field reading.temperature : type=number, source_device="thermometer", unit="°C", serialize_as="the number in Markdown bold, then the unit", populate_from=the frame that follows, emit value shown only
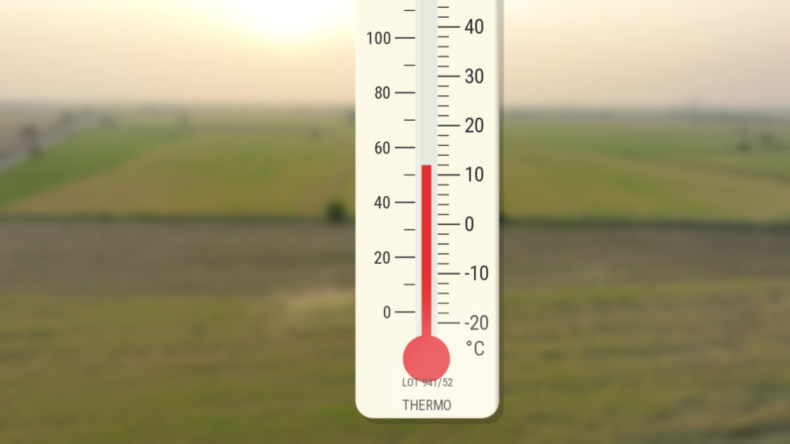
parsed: **12** °C
